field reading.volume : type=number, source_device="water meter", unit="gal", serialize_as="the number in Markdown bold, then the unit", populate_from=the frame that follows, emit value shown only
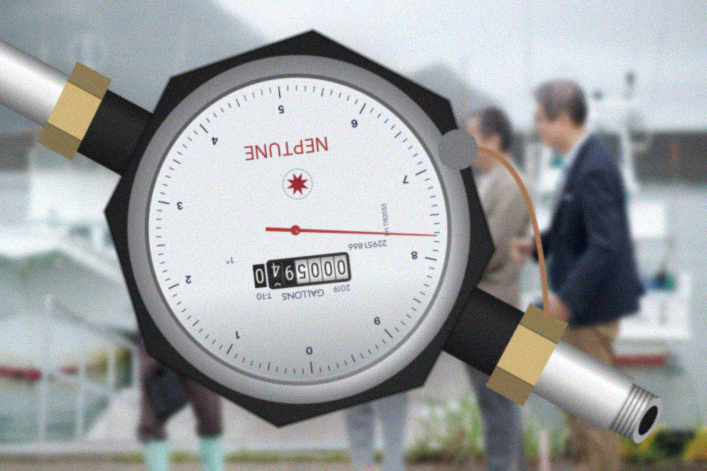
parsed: **5937.7** gal
